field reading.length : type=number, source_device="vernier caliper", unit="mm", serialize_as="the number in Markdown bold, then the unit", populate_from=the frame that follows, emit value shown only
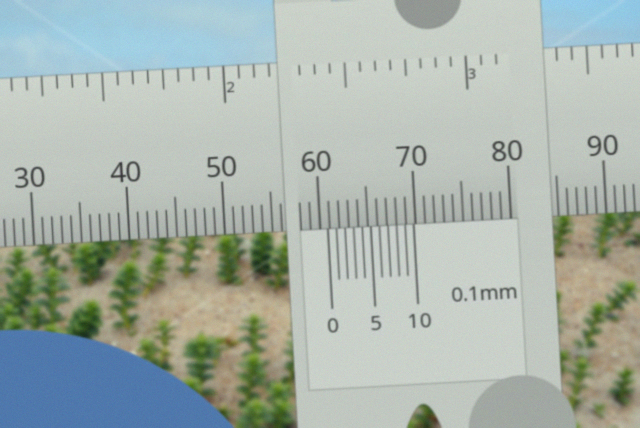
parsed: **60.8** mm
